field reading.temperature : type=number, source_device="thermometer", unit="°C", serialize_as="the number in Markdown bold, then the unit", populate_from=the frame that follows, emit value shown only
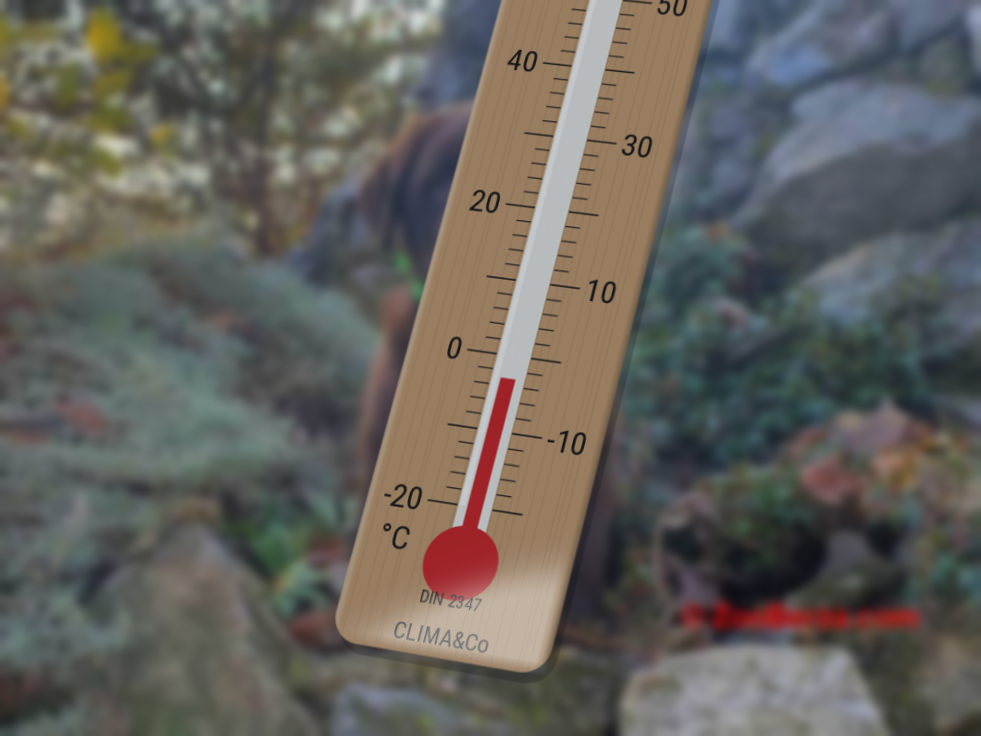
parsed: **-3** °C
